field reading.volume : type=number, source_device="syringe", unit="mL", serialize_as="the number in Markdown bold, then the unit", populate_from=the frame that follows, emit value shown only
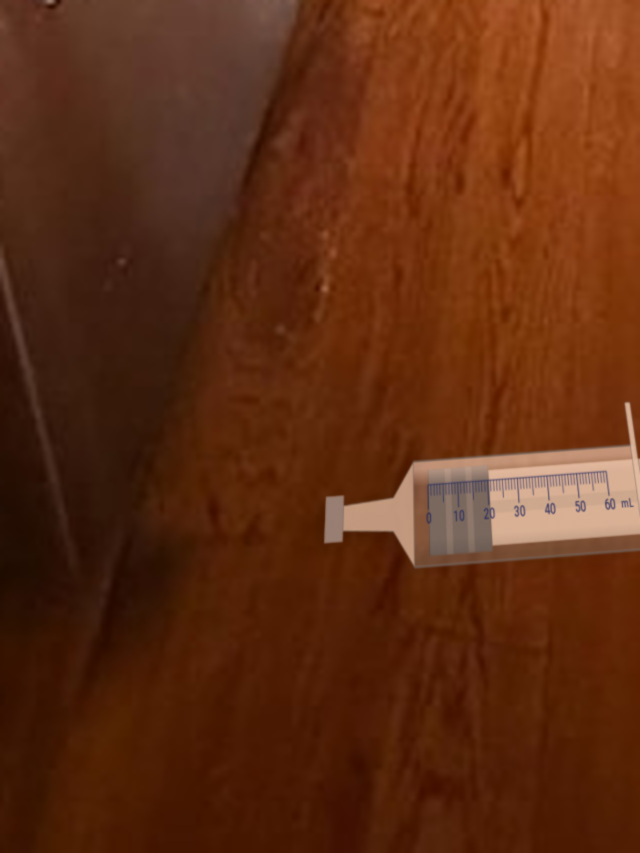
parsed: **0** mL
